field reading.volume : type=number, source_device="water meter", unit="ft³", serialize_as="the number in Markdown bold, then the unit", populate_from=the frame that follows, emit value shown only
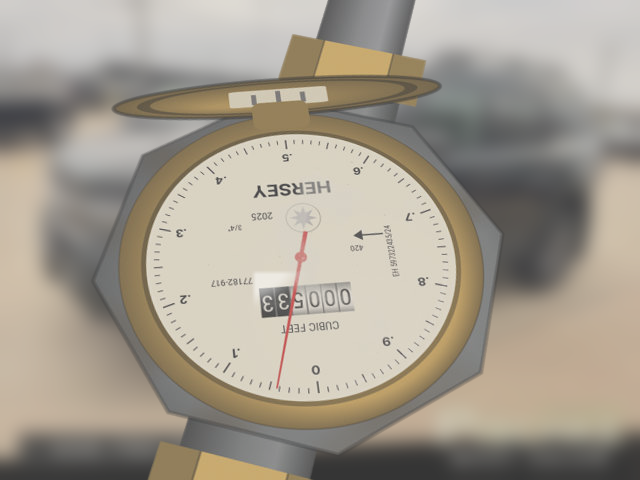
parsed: **533.04** ft³
